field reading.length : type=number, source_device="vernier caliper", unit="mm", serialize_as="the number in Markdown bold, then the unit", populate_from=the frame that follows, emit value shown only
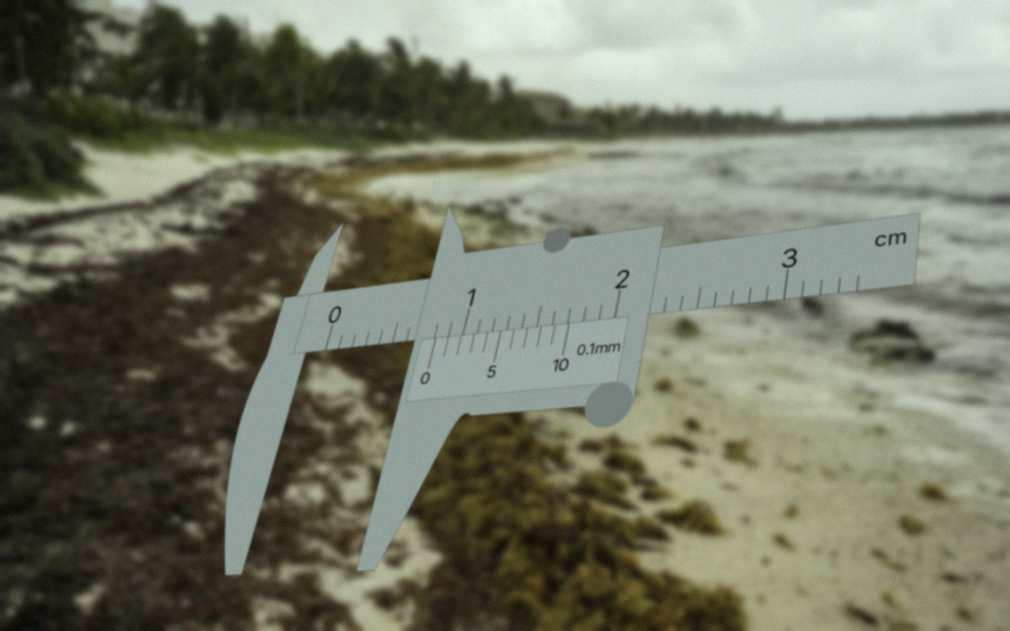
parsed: **8.1** mm
